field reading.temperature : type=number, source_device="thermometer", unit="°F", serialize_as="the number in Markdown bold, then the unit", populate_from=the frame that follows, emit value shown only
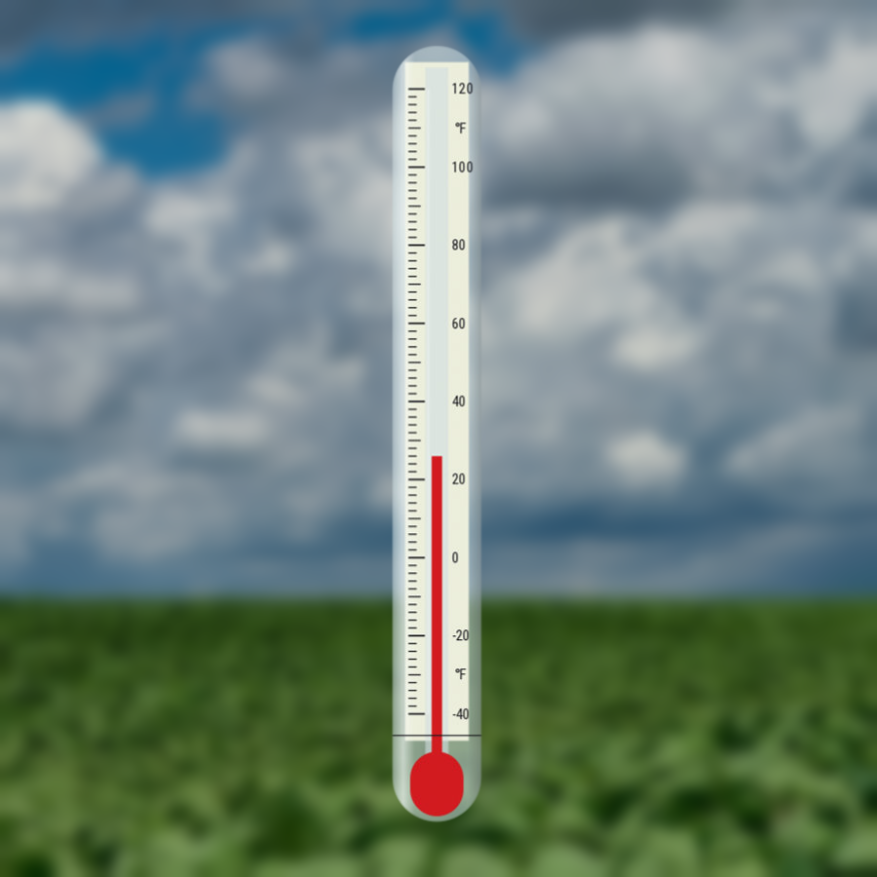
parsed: **26** °F
